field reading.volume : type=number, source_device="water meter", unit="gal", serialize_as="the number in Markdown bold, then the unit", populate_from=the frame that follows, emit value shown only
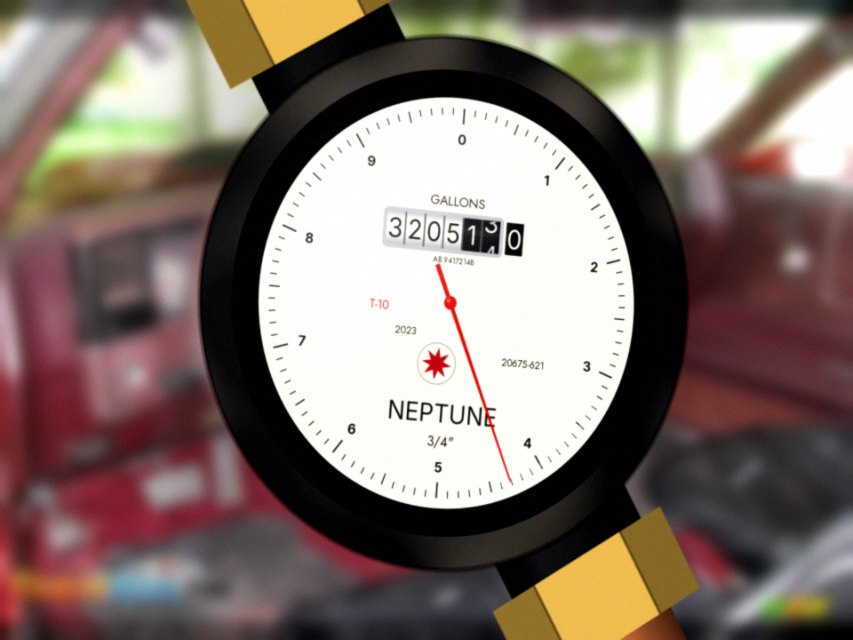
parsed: **3205134.3** gal
